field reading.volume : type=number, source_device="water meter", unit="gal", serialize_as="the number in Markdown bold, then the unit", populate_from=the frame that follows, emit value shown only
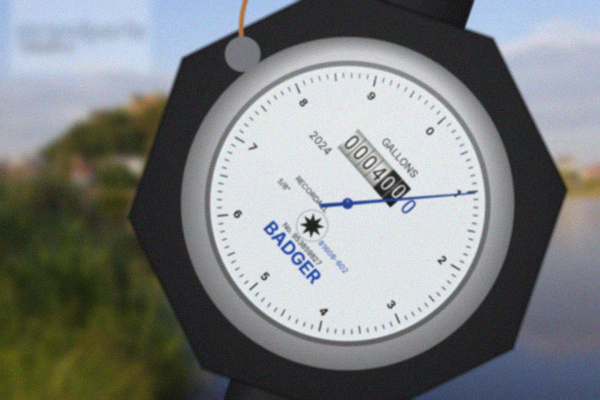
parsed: **4001.0** gal
